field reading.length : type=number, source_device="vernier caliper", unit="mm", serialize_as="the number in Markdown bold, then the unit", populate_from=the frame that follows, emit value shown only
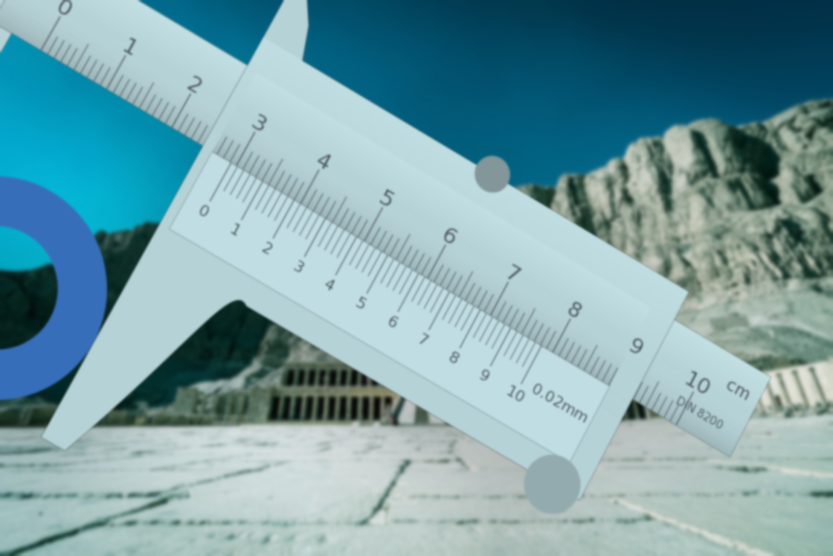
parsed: **29.2** mm
